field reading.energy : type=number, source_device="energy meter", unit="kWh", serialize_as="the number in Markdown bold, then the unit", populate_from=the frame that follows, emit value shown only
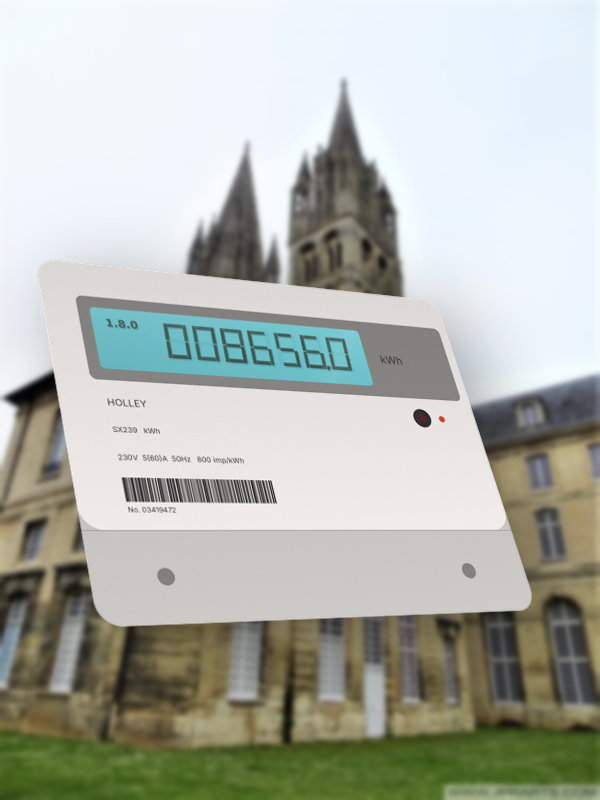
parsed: **8656.0** kWh
